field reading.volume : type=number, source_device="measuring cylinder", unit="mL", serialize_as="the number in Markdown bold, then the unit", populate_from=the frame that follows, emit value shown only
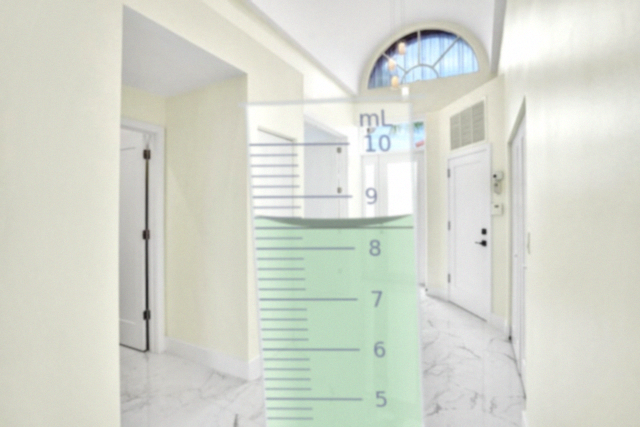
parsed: **8.4** mL
